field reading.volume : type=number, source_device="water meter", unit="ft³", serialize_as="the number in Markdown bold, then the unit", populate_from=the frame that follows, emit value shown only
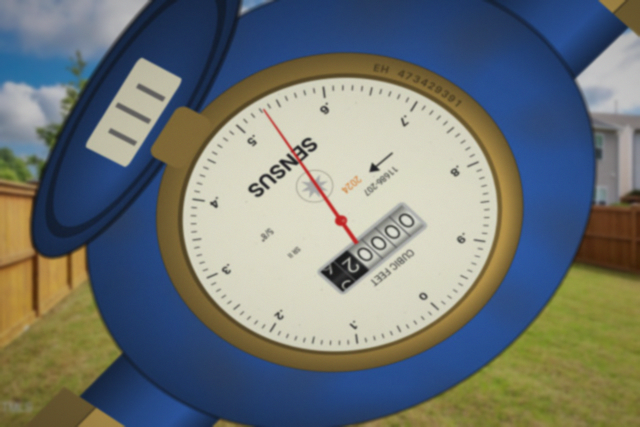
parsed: **25.53** ft³
